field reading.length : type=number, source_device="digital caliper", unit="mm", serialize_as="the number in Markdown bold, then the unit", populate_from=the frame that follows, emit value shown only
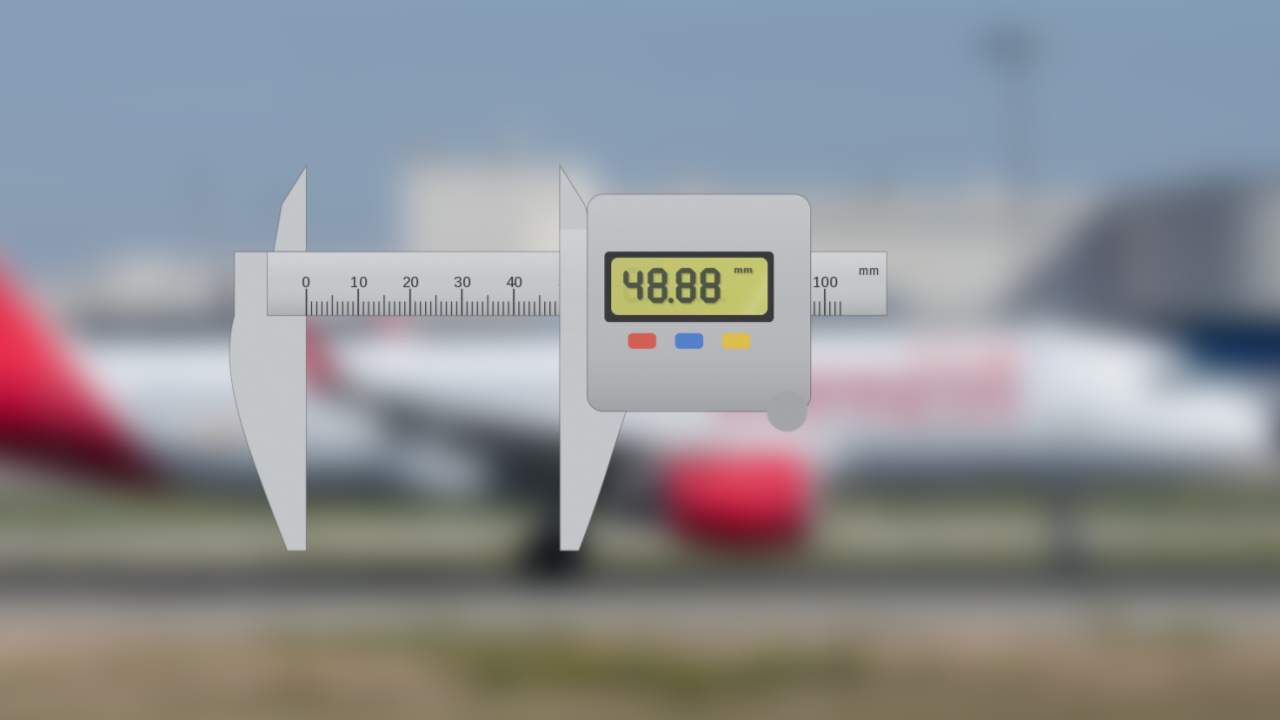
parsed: **48.88** mm
